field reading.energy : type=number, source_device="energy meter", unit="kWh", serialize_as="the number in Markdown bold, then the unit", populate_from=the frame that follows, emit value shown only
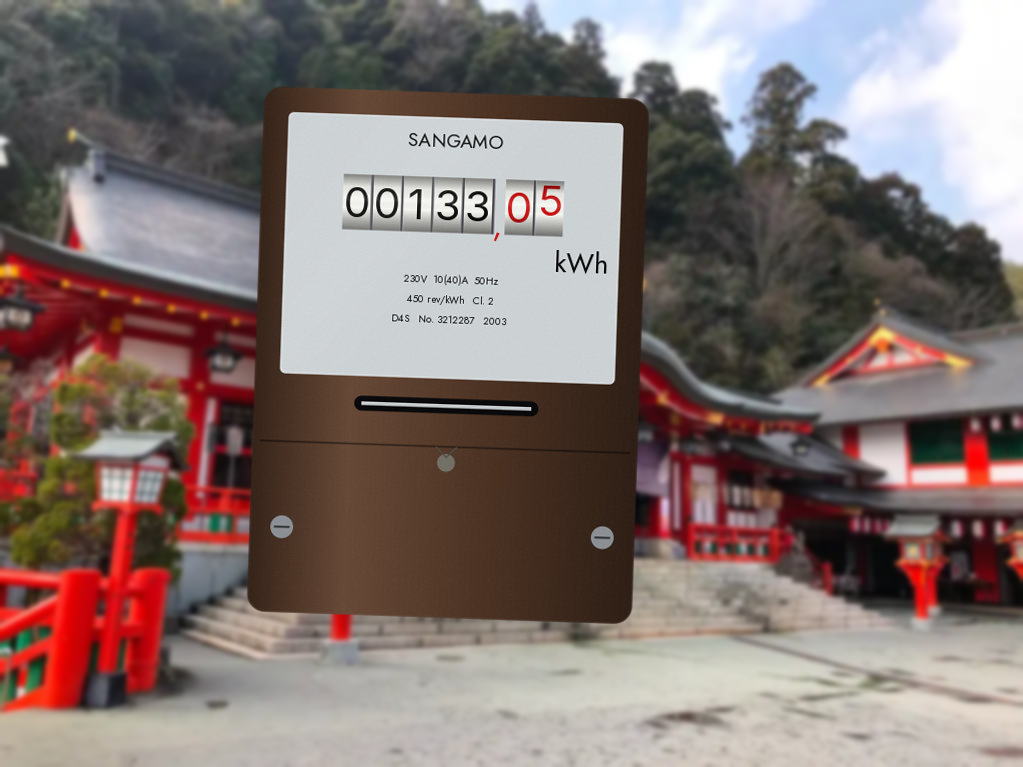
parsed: **133.05** kWh
